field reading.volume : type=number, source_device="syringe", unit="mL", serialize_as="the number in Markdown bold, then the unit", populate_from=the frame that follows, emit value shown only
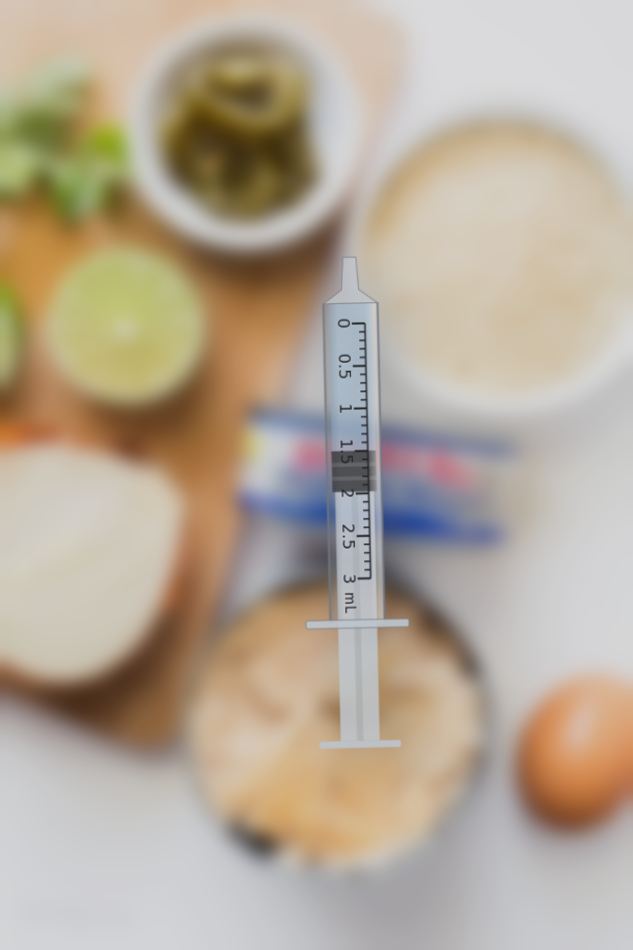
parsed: **1.5** mL
